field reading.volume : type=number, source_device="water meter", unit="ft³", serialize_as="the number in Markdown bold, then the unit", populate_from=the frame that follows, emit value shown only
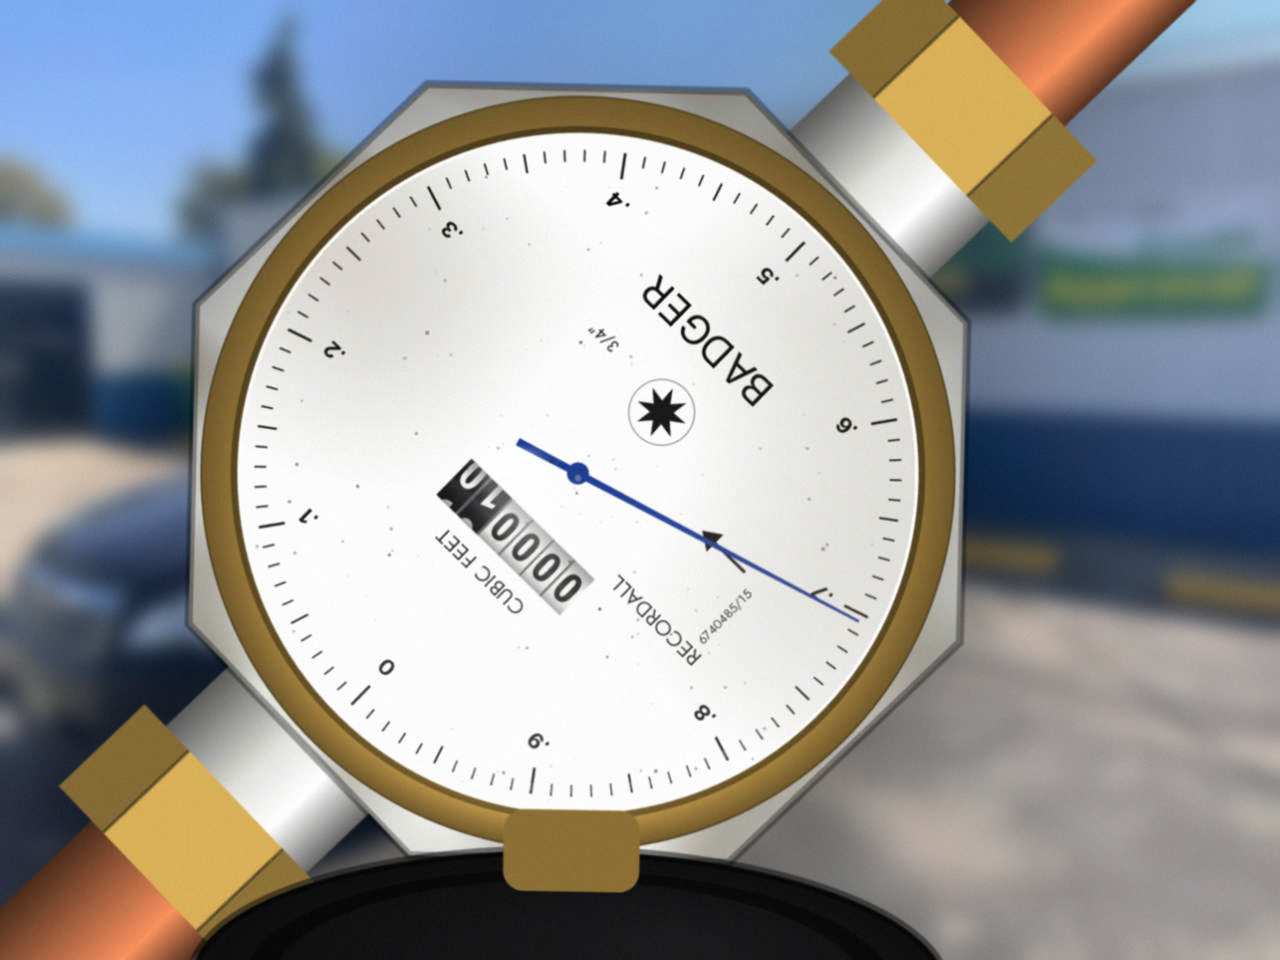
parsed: **9.70** ft³
